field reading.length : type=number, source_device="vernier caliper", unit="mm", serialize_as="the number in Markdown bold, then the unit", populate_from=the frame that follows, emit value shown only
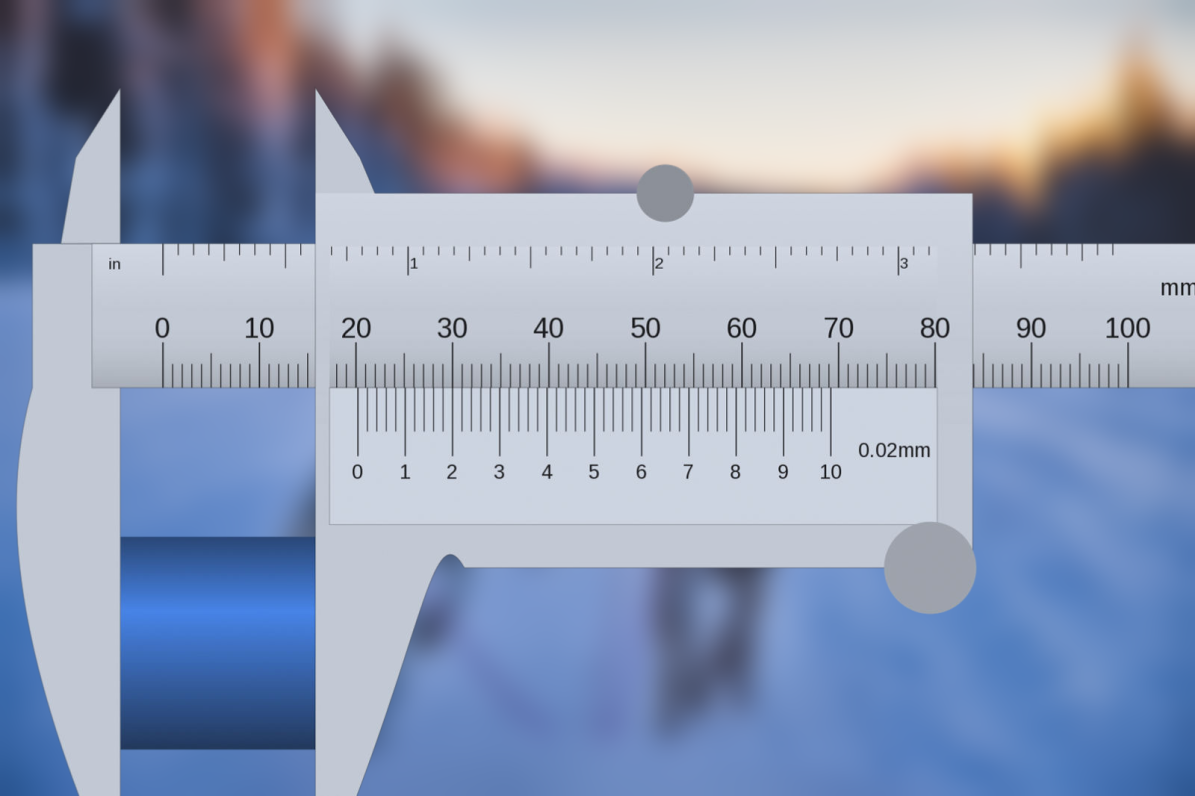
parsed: **20.2** mm
